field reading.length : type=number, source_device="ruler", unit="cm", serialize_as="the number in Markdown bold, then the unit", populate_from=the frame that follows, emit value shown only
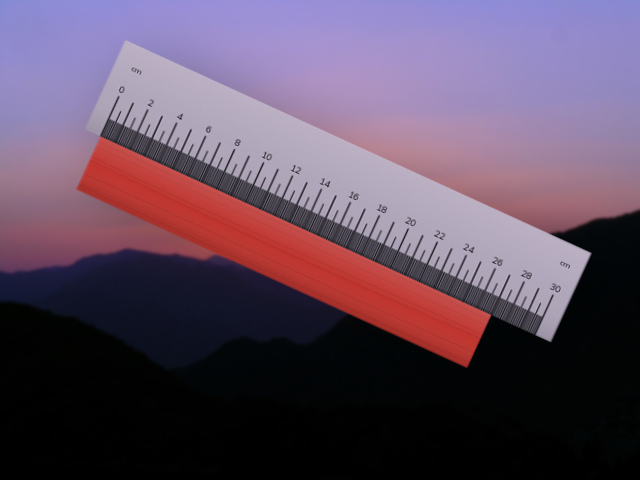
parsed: **27** cm
